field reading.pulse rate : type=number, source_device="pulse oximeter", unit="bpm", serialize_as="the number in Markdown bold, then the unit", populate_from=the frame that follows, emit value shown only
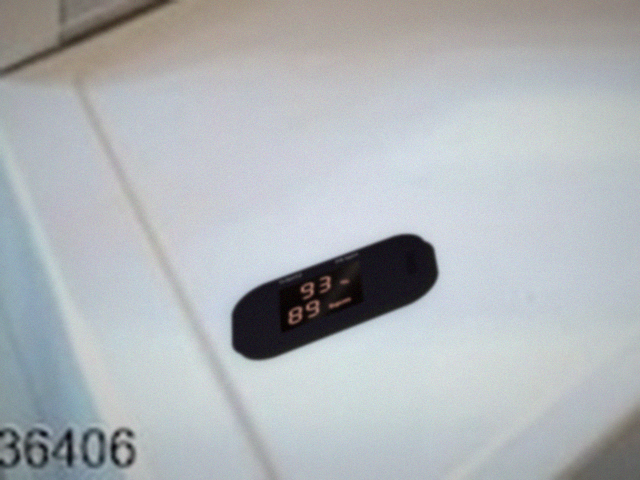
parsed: **89** bpm
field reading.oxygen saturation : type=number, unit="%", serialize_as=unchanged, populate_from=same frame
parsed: **93** %
